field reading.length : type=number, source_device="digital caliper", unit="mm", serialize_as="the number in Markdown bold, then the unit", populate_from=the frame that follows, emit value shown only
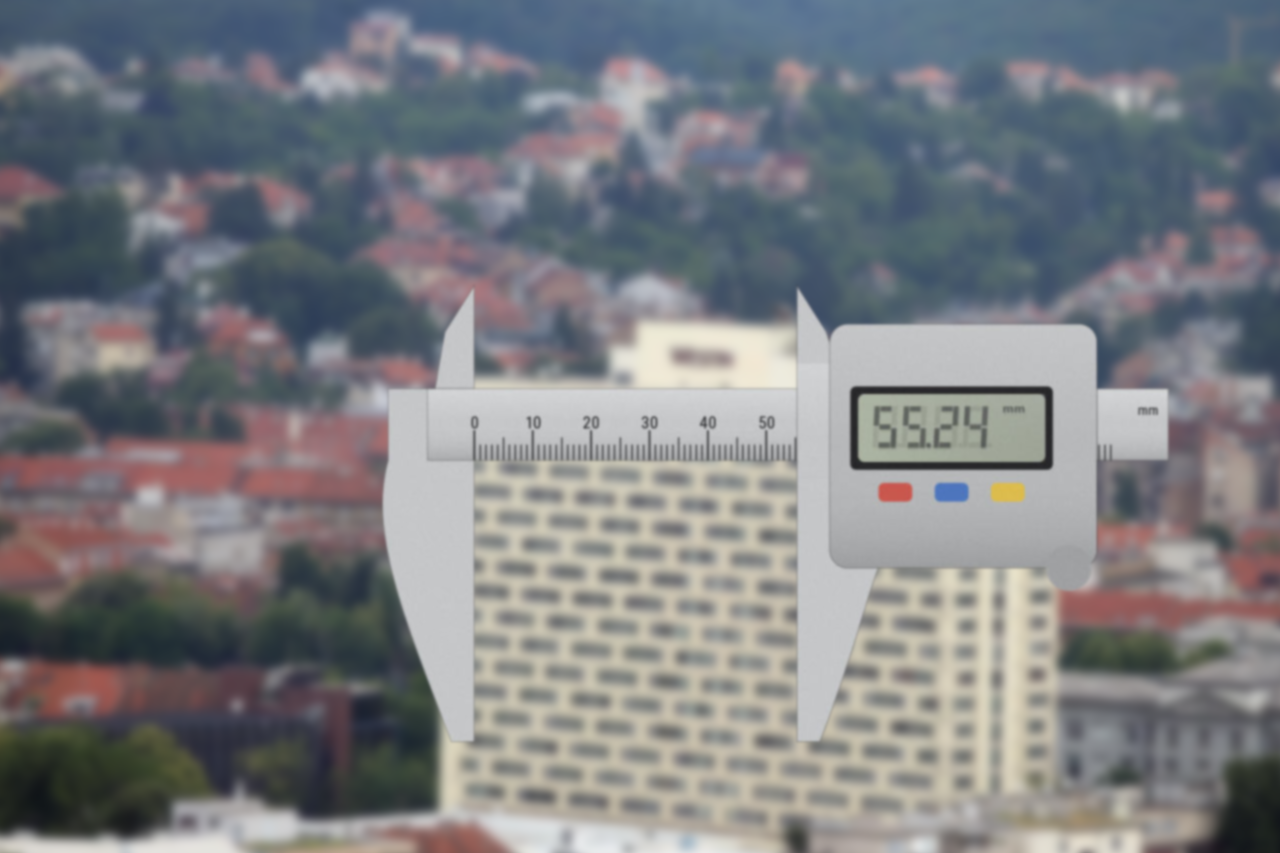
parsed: **55.24** mm
